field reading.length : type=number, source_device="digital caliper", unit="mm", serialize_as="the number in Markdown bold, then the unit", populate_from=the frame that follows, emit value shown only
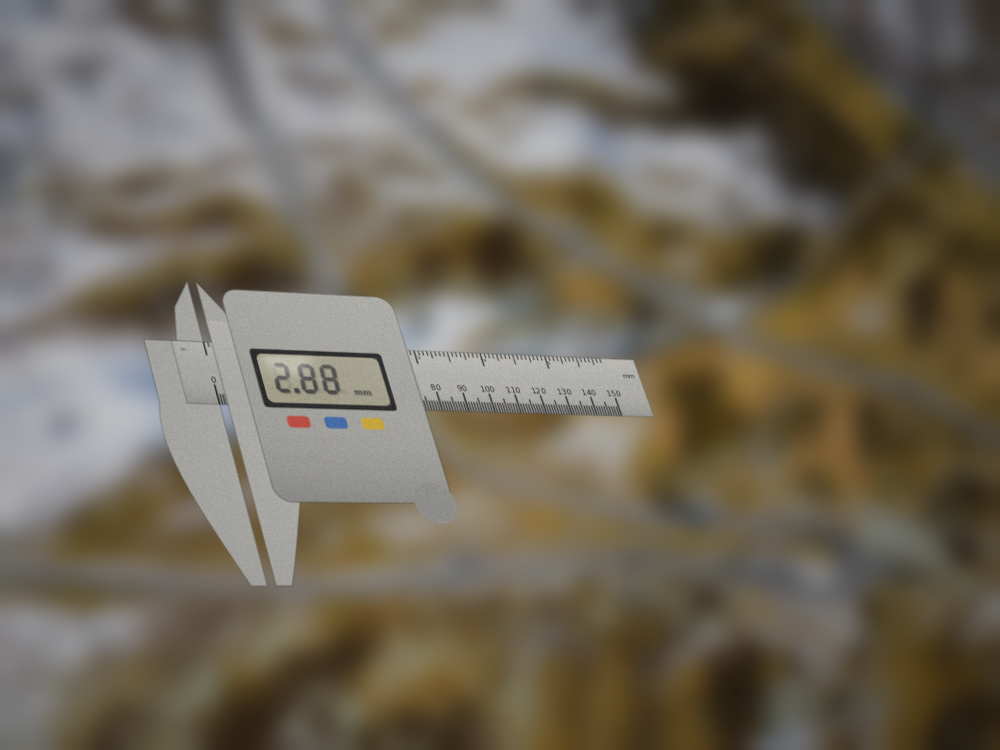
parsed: **2.88** mm
